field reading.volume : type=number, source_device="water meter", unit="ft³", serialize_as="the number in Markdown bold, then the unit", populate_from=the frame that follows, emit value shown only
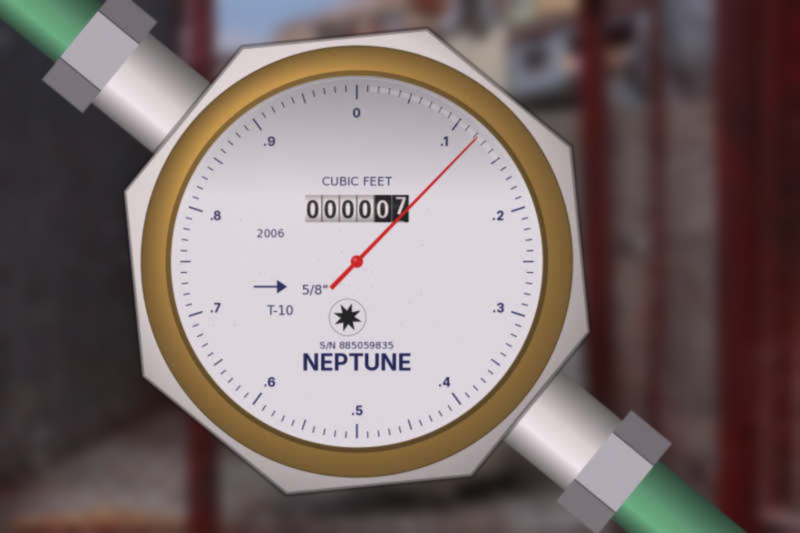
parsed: **7.12** ft³
